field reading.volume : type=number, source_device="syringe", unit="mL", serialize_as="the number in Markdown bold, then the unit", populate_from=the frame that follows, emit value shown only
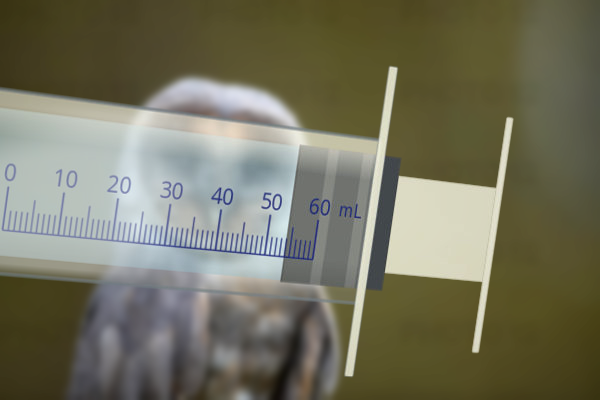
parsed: **54** mL
